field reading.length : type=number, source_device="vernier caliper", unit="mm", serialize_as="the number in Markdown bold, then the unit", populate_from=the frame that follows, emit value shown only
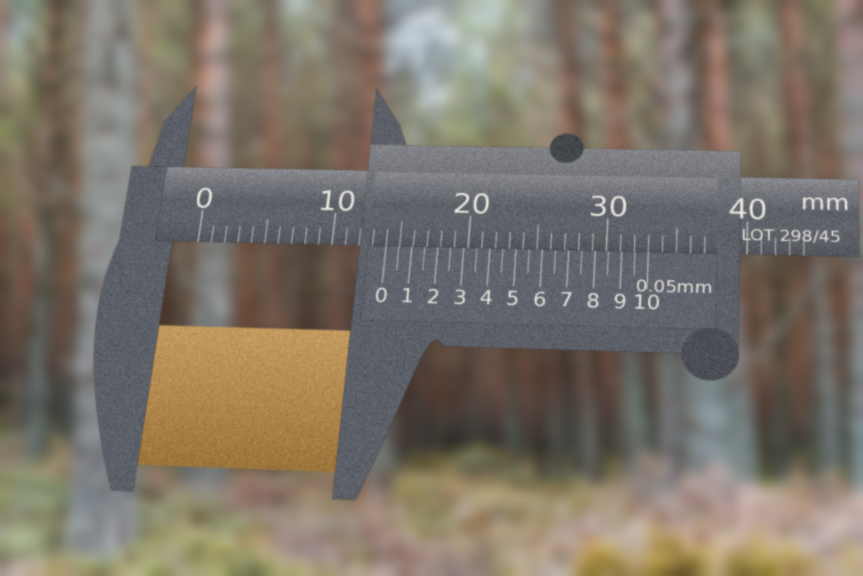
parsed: **14.0** mm
